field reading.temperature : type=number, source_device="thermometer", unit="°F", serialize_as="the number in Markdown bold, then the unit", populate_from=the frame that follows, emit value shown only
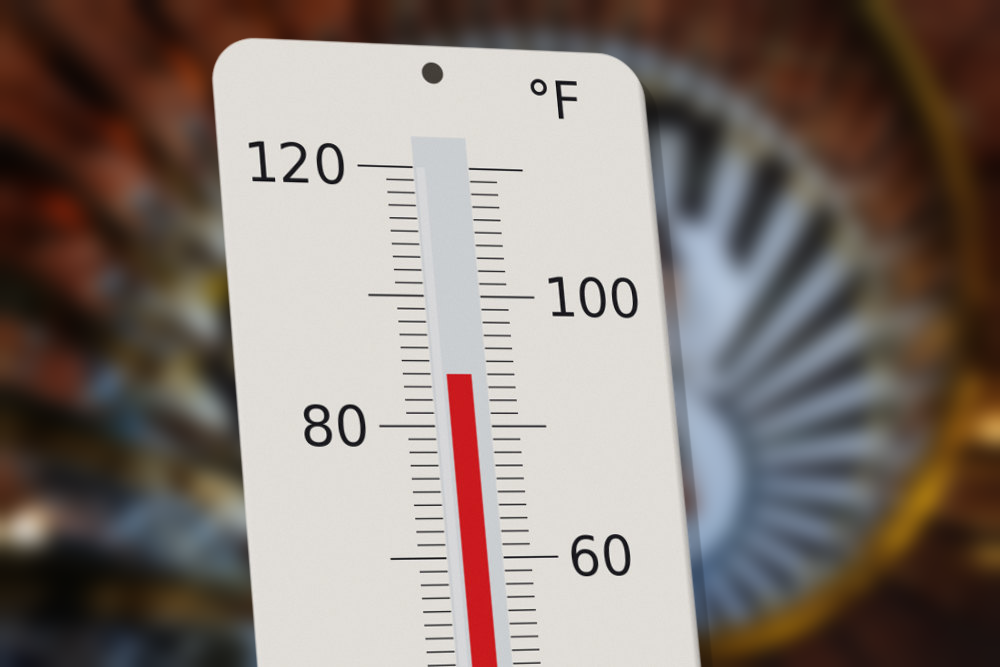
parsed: **88** °F
